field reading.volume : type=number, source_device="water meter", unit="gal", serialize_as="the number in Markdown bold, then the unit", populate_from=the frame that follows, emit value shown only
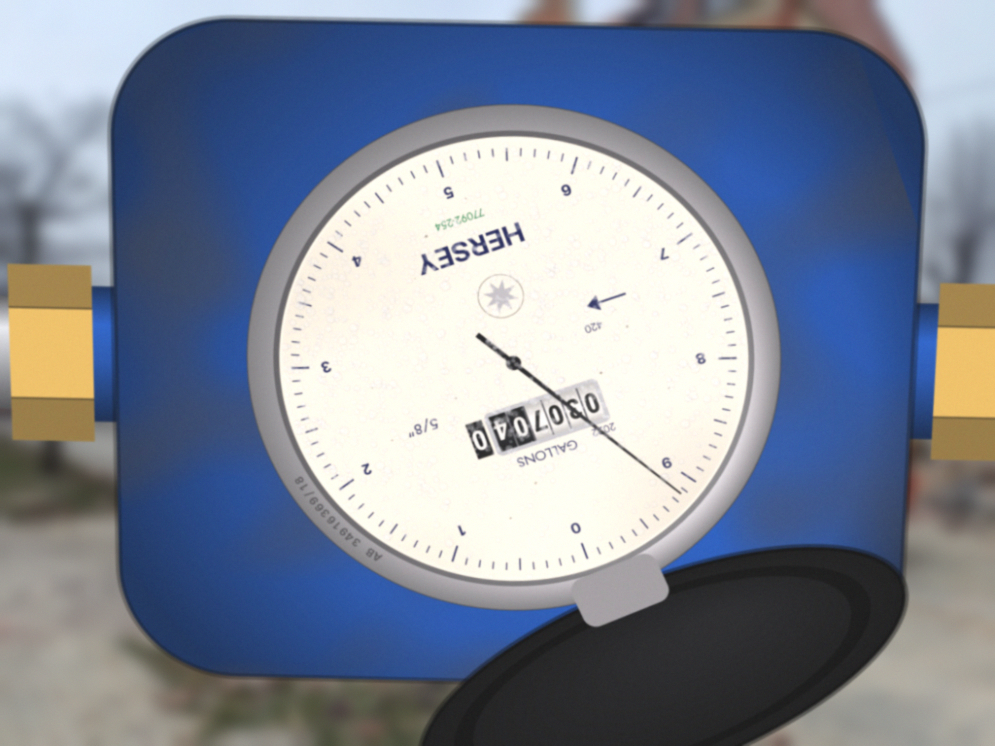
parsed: **307039.1** gal
